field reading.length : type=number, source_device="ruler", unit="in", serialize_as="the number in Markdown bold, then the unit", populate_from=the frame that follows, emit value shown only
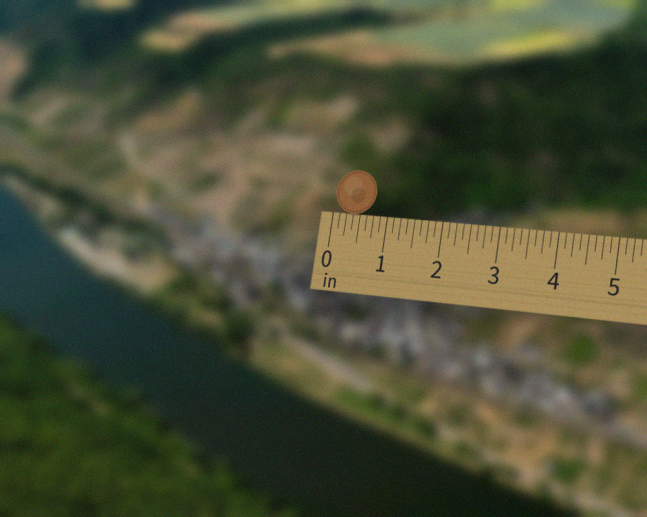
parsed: **0.75** in
